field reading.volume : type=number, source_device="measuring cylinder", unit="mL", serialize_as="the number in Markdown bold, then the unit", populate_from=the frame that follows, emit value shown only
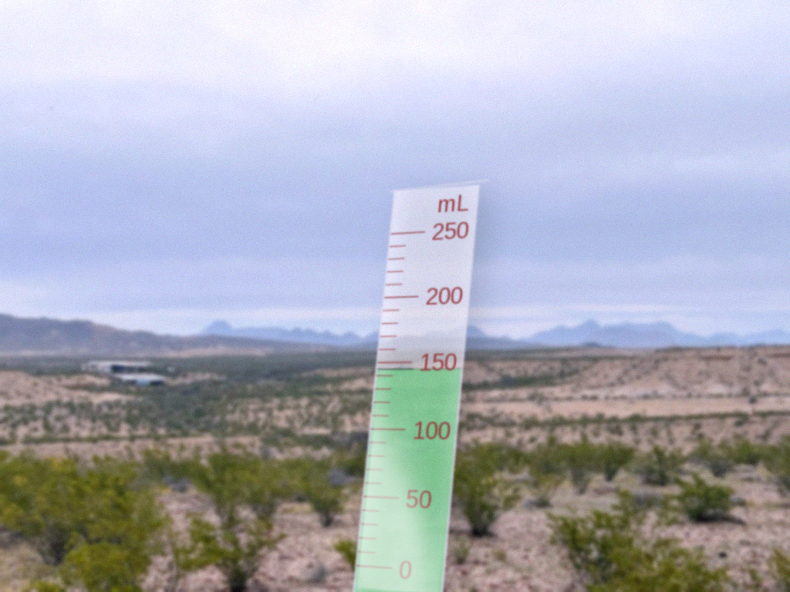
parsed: **145** mL
